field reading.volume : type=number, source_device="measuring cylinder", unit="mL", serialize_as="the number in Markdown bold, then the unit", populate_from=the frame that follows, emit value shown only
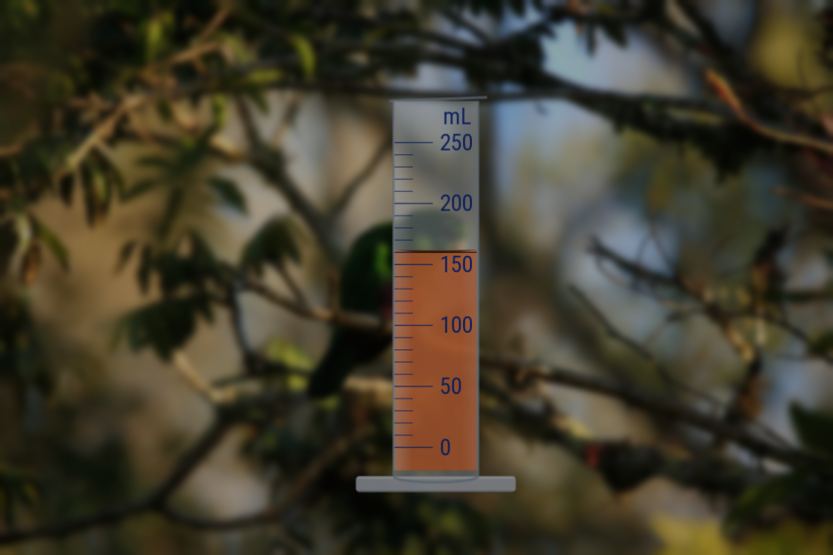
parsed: **160** mL
